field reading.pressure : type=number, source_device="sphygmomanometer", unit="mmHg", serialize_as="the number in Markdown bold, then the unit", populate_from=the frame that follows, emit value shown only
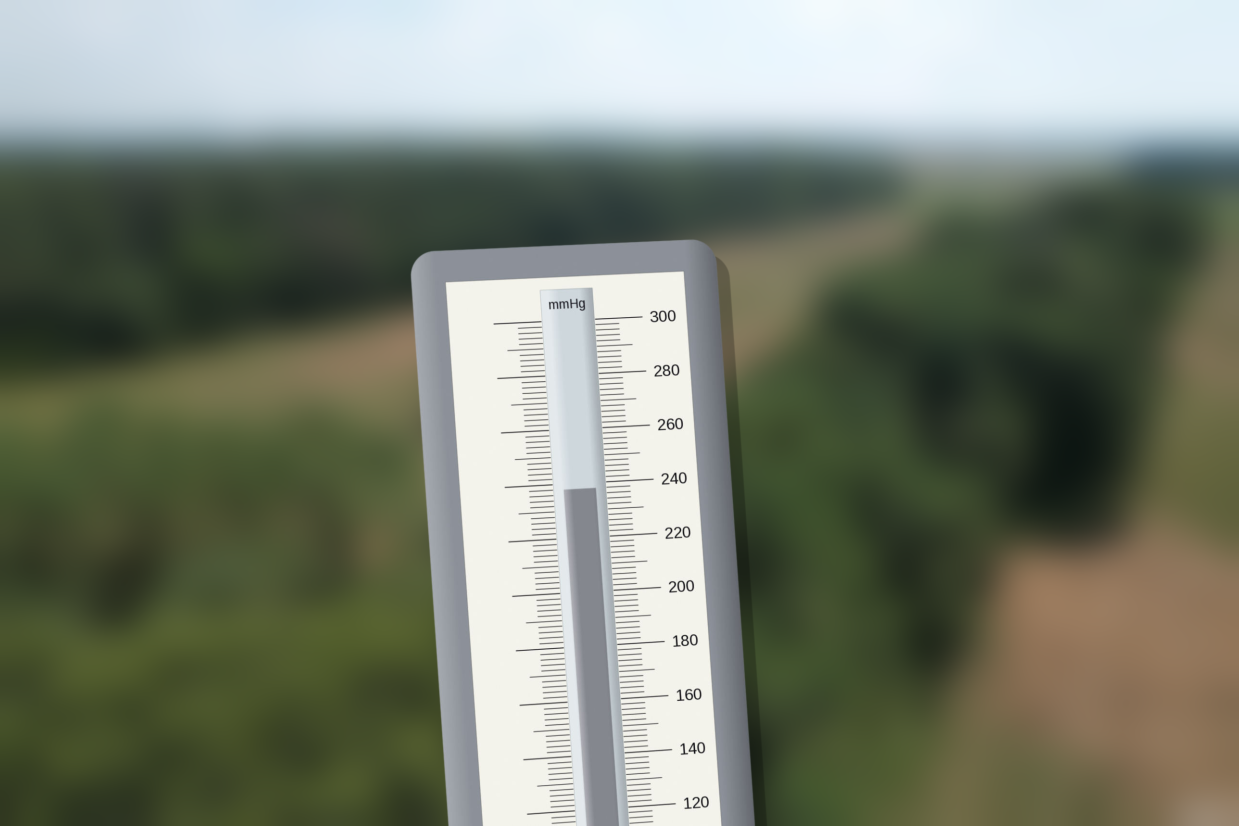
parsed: **238** mmHg
